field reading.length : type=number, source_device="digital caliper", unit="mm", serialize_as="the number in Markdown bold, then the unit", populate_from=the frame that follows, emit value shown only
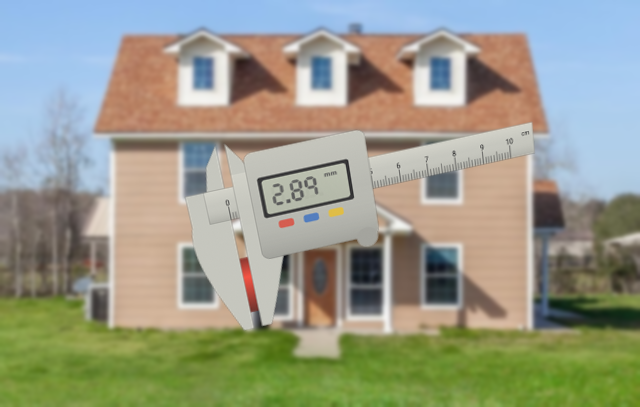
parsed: **2.89** mm
